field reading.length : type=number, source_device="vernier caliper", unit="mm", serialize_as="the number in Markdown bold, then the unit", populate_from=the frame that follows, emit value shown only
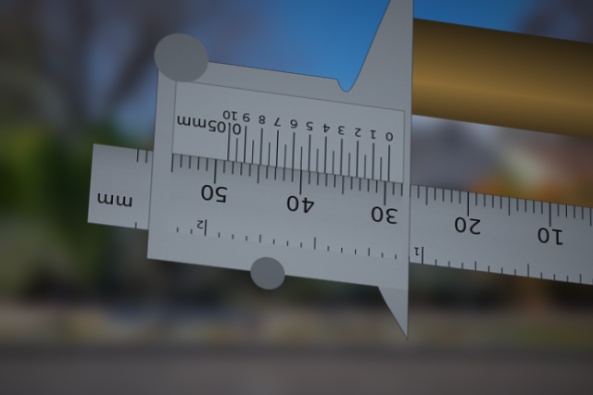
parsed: **29.6** mm
